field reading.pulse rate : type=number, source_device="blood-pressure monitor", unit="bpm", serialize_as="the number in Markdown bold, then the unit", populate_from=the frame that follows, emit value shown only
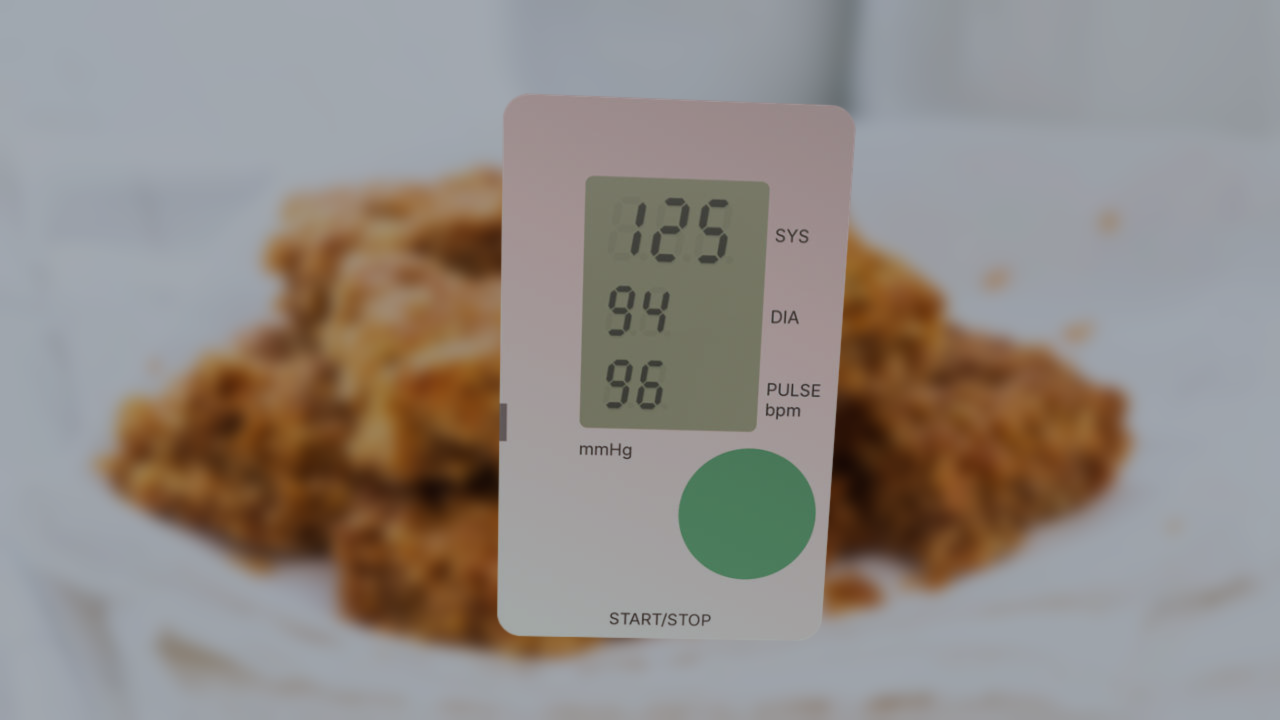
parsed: **96** bpm
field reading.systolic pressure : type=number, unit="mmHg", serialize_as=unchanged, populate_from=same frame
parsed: **125** mmHg
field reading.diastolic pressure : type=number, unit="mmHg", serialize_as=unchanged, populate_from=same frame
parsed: **94** mmHg
